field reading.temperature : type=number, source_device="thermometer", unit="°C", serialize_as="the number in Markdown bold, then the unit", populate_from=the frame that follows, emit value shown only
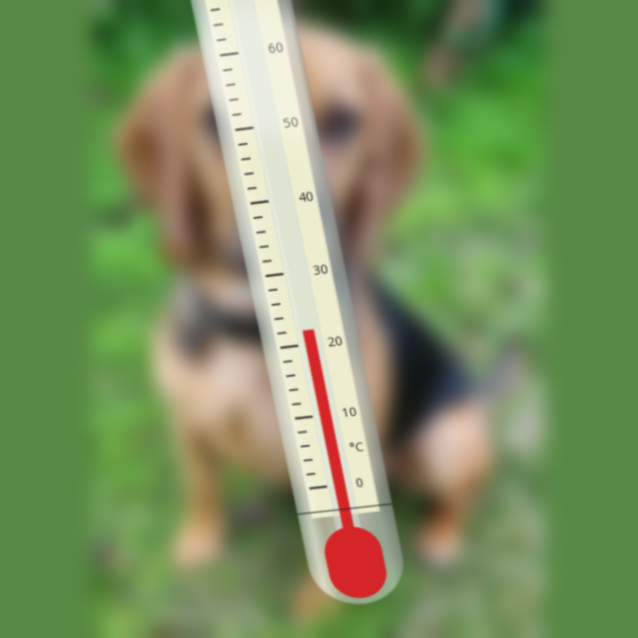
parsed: **22** °C
